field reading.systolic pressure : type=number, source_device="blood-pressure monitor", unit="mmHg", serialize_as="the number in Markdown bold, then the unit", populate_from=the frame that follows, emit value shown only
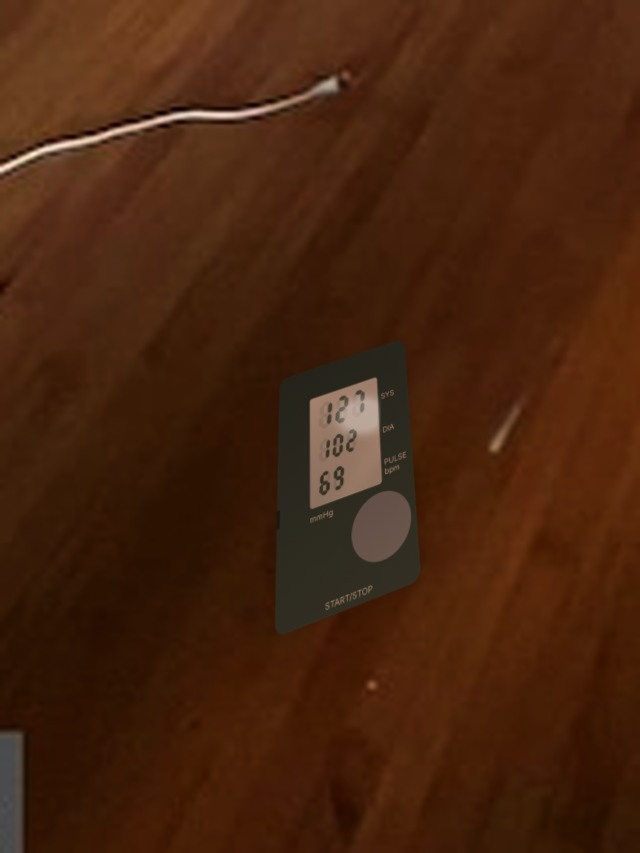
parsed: **127** mmHg
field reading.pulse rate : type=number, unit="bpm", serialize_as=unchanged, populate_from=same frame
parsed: **69** bpm
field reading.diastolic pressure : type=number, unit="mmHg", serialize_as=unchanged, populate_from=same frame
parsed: **102** mmHg
